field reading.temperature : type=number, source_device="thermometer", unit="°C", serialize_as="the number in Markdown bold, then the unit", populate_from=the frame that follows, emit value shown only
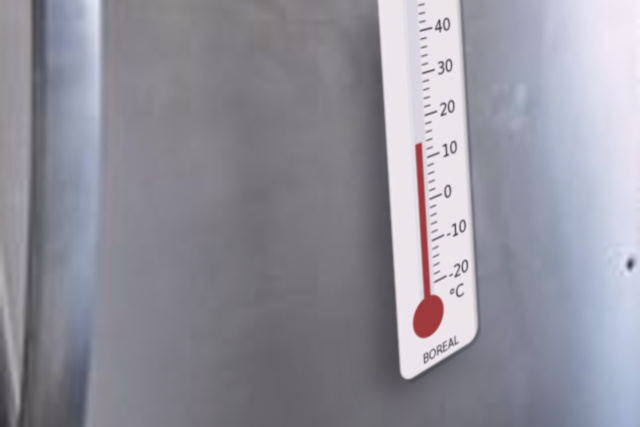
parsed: **14** °C
